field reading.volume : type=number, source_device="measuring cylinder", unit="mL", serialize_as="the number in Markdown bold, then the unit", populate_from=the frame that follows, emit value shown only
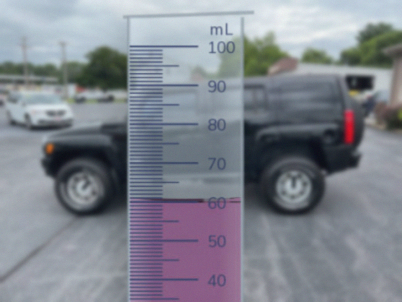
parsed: **60** mL
